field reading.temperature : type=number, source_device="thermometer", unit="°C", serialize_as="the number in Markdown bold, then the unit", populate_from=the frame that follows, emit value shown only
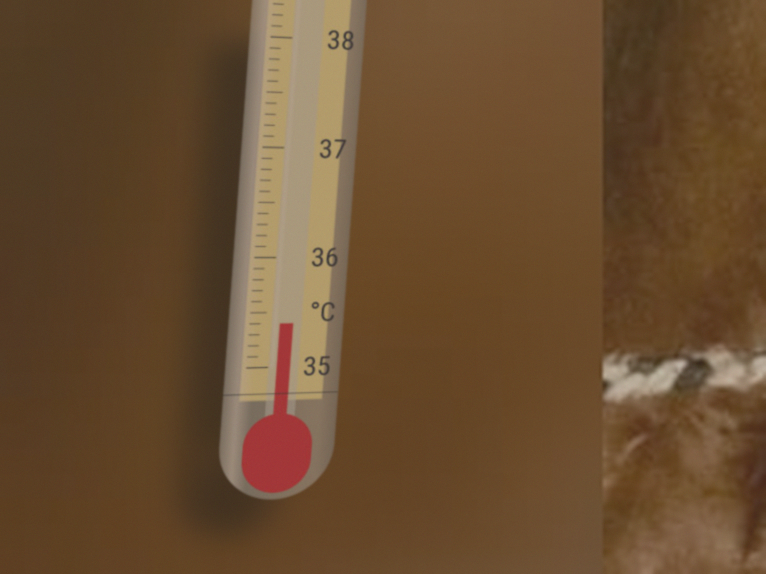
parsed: **35.4** °C
